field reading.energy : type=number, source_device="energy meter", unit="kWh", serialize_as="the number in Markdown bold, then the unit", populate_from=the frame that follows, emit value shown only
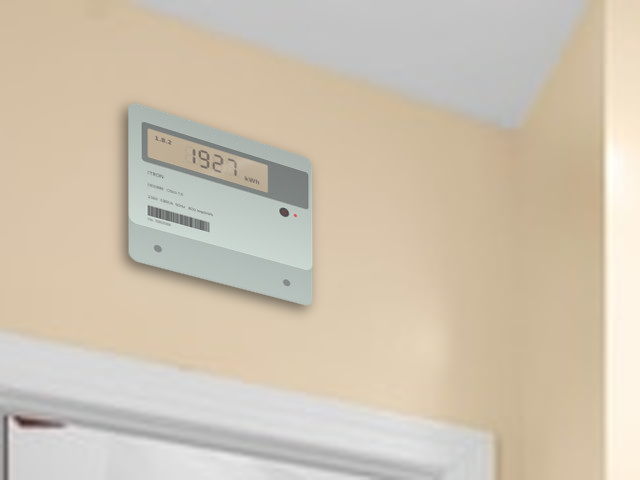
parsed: **1927** kWh
